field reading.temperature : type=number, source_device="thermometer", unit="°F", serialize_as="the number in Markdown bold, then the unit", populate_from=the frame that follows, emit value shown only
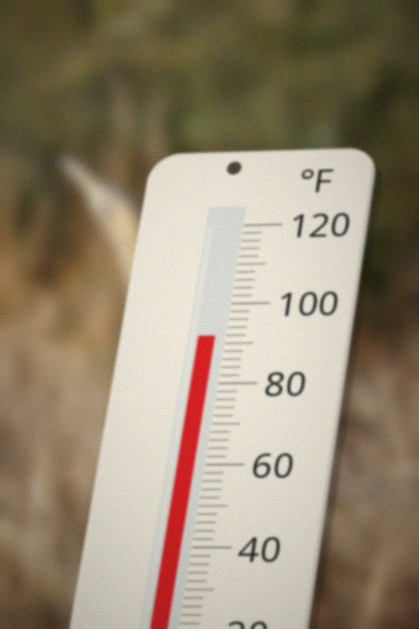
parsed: **92** °F
